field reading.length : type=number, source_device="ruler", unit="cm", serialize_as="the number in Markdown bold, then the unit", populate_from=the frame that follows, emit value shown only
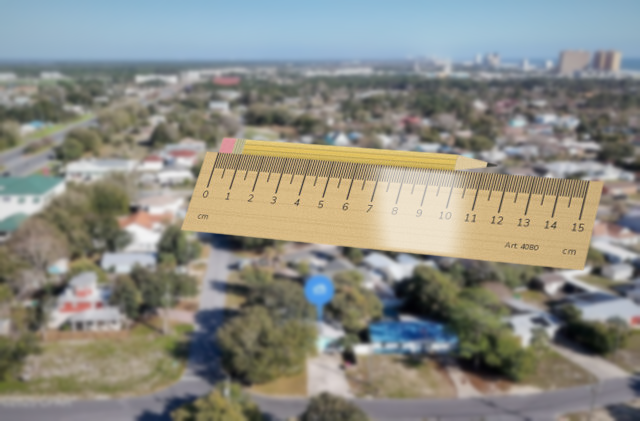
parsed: **11.5** cm
